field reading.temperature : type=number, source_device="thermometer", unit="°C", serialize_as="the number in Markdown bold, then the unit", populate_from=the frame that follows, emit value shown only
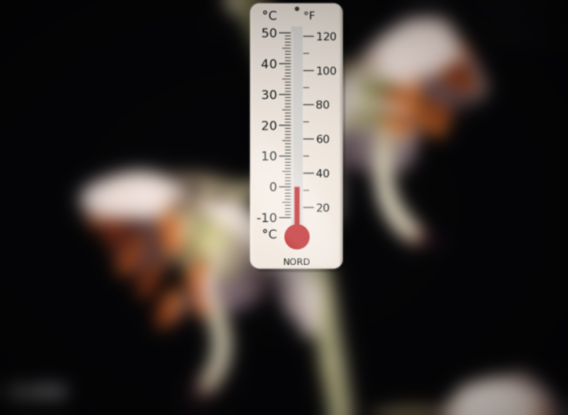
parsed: **0** °C
